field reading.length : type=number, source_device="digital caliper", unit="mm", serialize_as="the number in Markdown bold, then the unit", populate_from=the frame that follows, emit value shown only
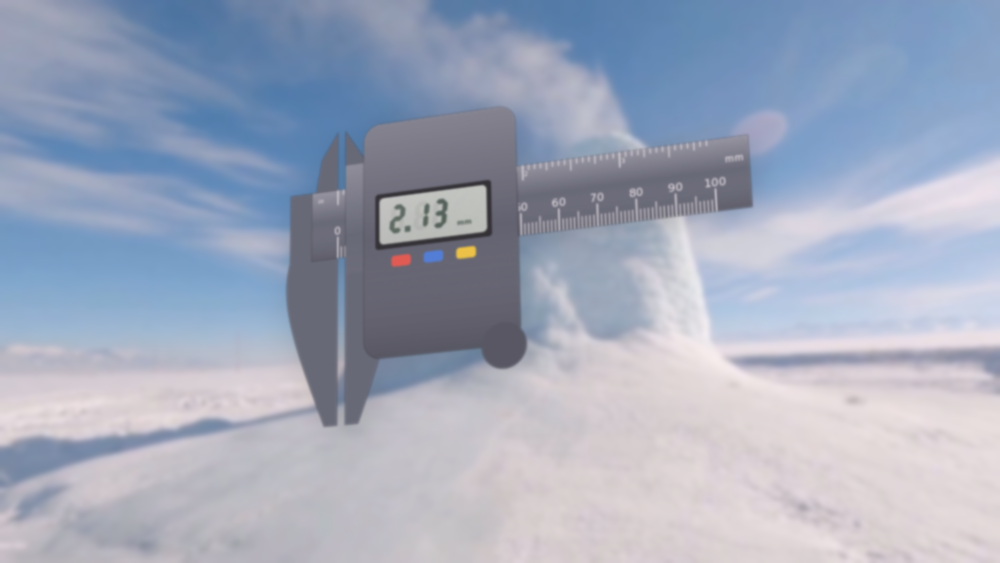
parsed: **2.13** mm
